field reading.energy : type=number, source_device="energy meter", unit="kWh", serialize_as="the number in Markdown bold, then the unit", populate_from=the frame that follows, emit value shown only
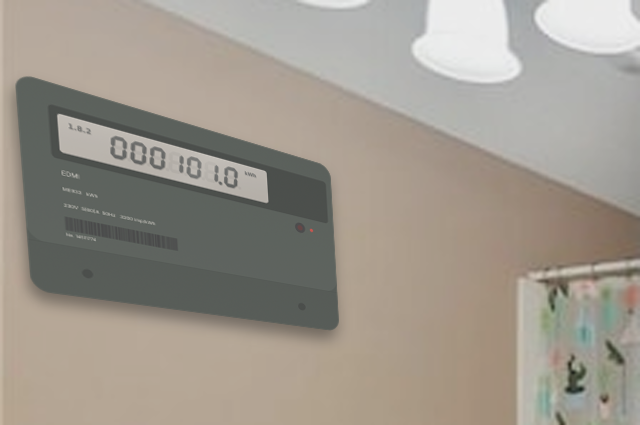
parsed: **101.0** kWh
